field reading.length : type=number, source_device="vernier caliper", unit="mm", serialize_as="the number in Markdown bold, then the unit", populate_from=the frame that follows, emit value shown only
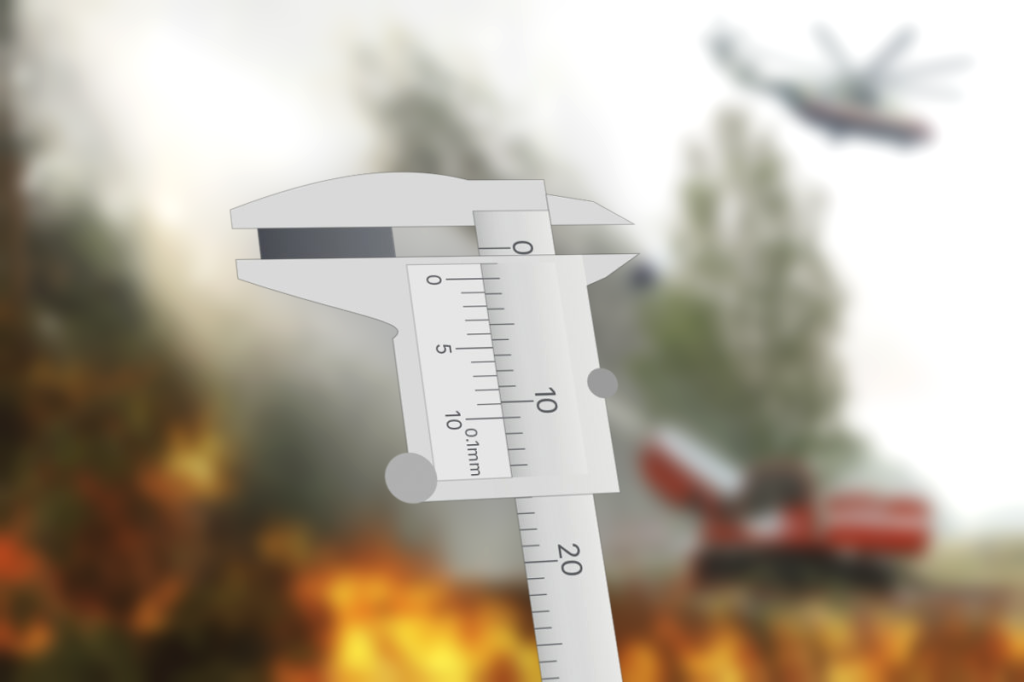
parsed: **2.0** mm
